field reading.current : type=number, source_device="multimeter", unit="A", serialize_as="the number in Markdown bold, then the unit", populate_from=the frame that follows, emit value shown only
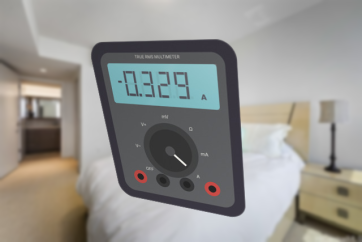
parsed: **-0.329** A
